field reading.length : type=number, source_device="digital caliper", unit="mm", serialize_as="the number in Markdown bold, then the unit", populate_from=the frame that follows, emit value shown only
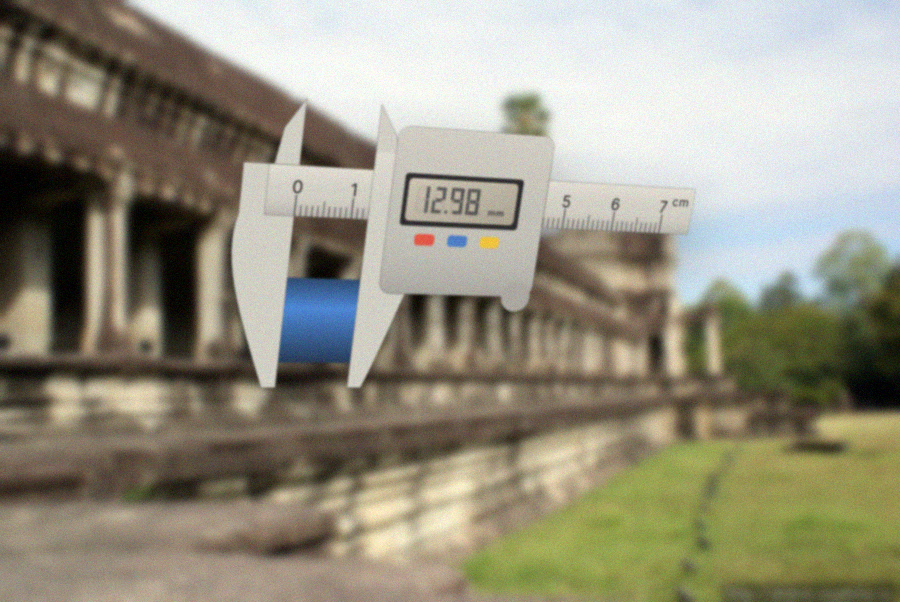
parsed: **12.98** mm
